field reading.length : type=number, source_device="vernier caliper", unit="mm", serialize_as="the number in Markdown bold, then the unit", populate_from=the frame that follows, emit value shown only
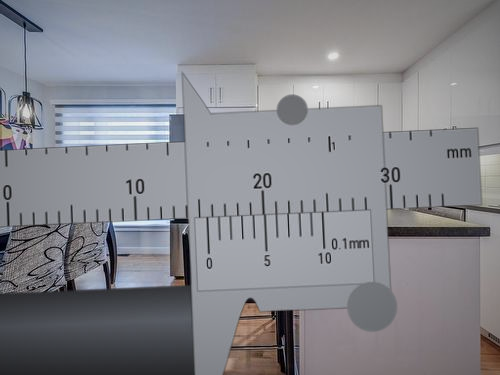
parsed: **15.6** mm
